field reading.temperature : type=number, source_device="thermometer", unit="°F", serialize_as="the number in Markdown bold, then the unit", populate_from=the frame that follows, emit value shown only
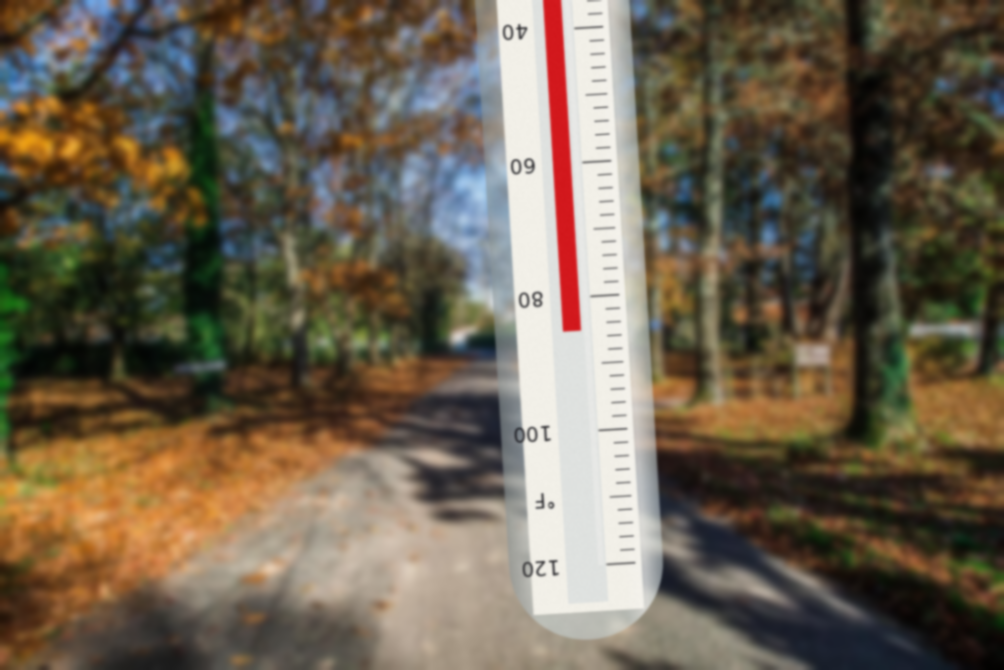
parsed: **85** °F
